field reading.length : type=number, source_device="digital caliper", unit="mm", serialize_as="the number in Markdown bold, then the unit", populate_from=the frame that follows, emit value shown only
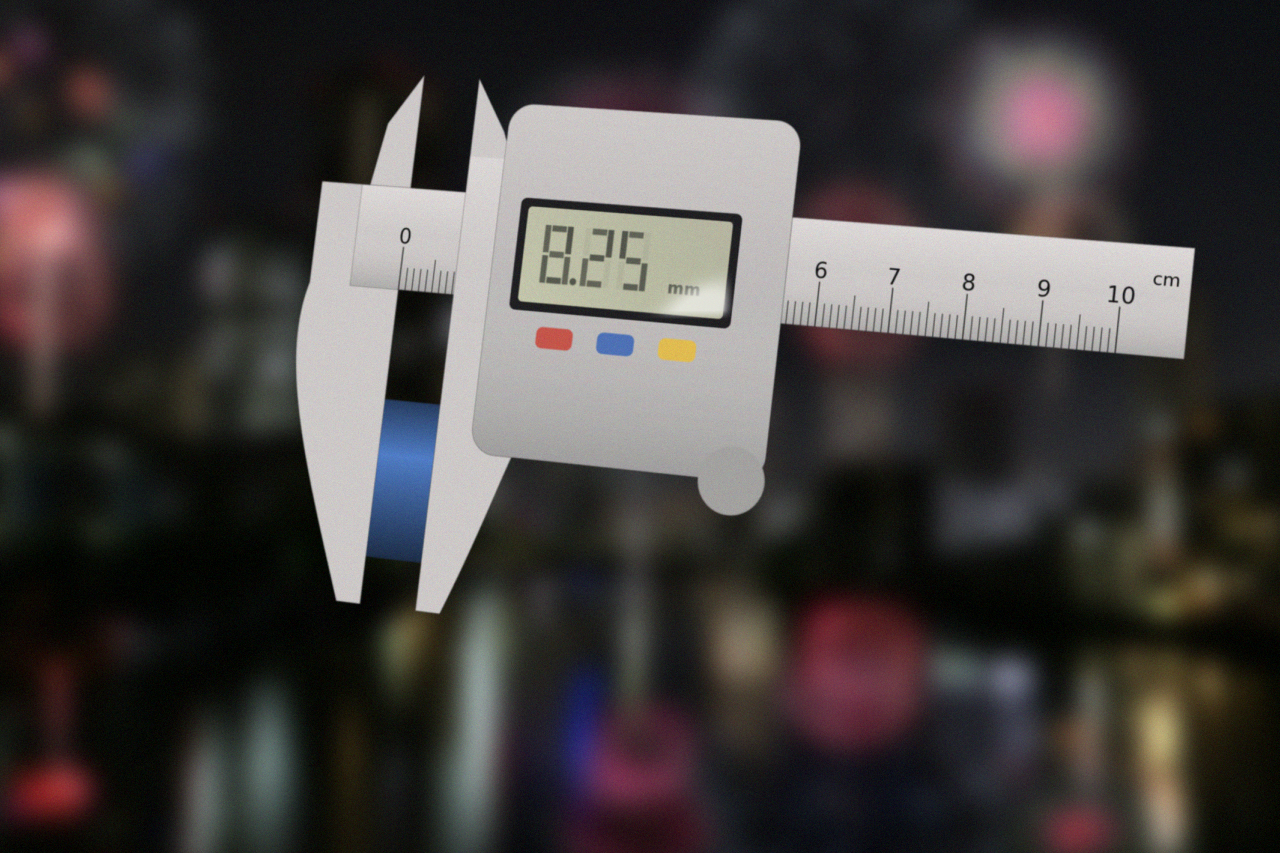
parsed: **8.25** mm
